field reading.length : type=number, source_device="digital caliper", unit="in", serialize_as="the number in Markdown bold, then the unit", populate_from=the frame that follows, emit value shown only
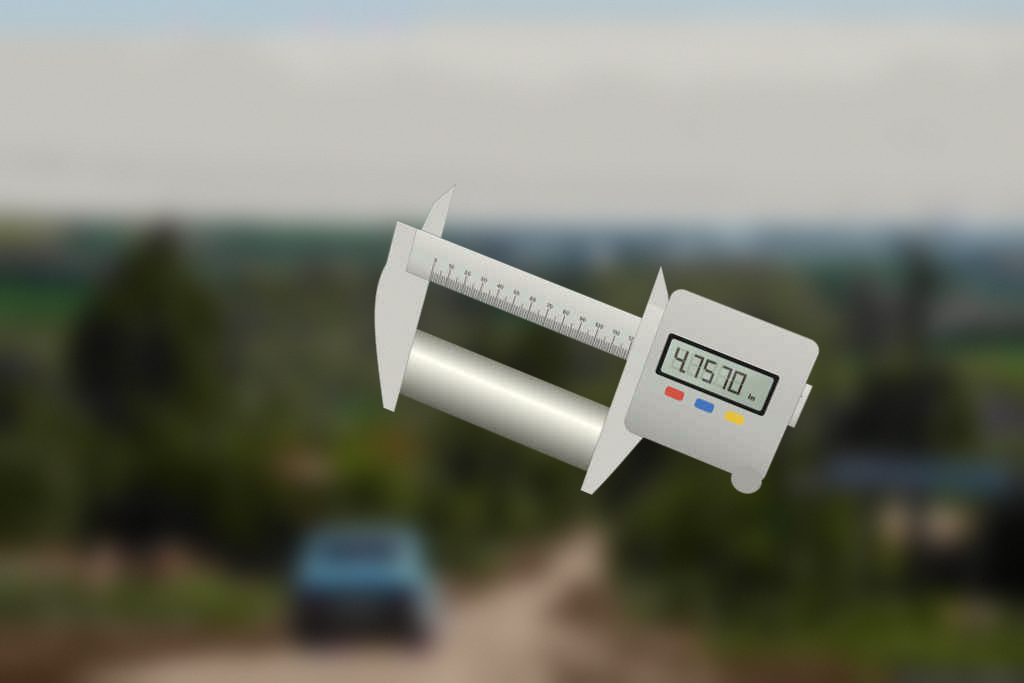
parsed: **4.7570** in
